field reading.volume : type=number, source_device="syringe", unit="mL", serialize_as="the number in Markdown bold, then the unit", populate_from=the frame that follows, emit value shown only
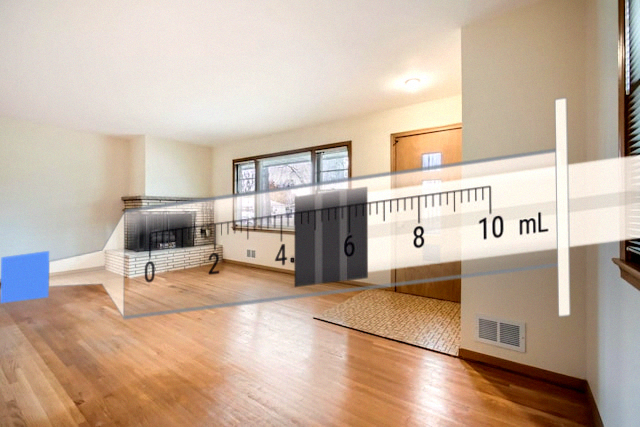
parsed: **4.4** mL
